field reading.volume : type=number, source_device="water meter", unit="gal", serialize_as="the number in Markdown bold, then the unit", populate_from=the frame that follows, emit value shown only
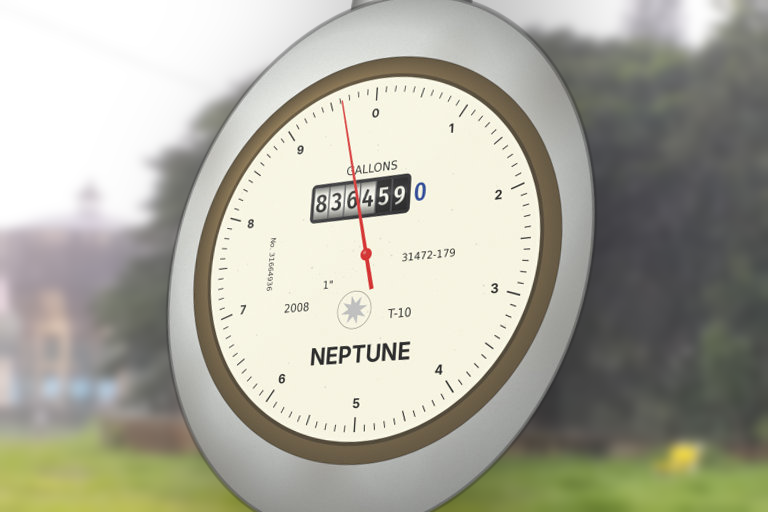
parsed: **8364589.6** gal
